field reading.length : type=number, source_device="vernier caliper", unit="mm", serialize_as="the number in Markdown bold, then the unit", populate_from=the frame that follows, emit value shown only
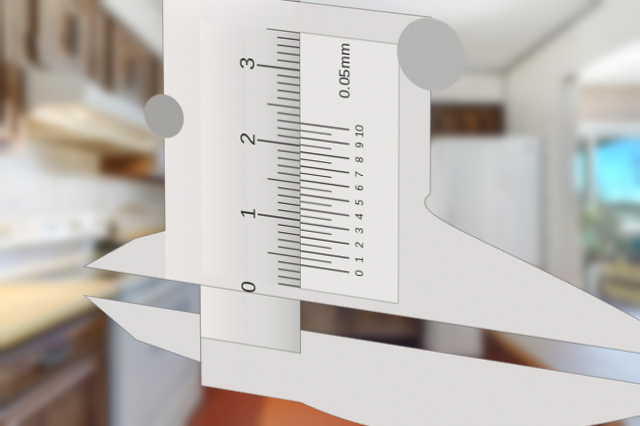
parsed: **4.0** mm
